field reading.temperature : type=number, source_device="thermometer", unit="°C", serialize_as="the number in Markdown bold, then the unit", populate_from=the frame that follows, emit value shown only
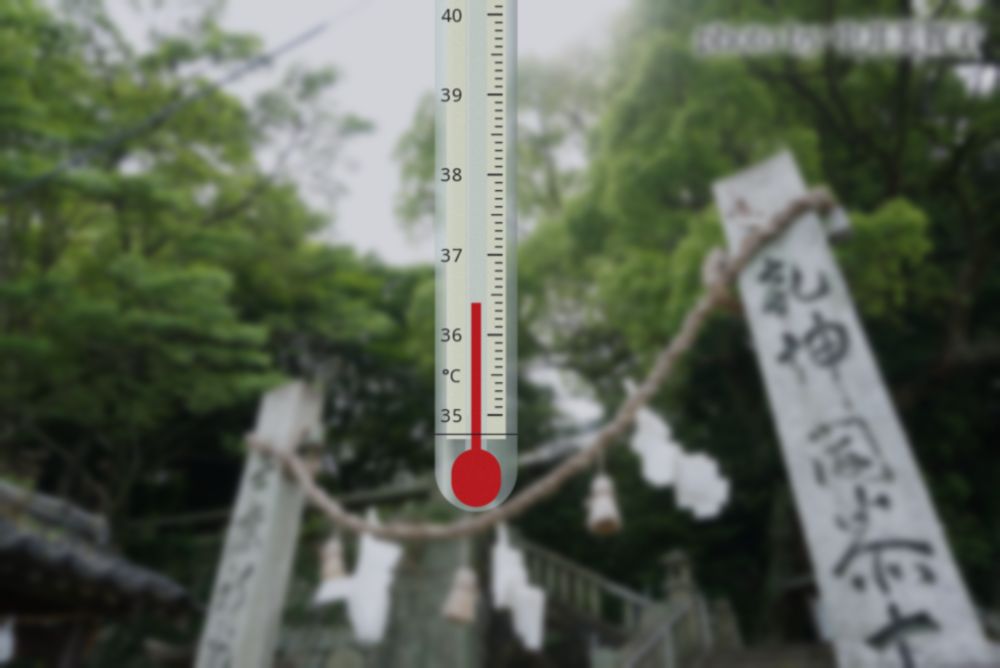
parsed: **36.4** °C
